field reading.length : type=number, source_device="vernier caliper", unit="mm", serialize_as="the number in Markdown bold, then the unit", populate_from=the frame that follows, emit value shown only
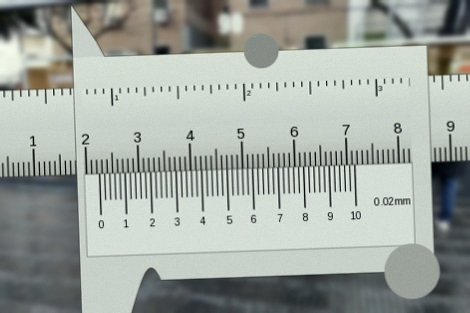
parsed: **22.5** mm
